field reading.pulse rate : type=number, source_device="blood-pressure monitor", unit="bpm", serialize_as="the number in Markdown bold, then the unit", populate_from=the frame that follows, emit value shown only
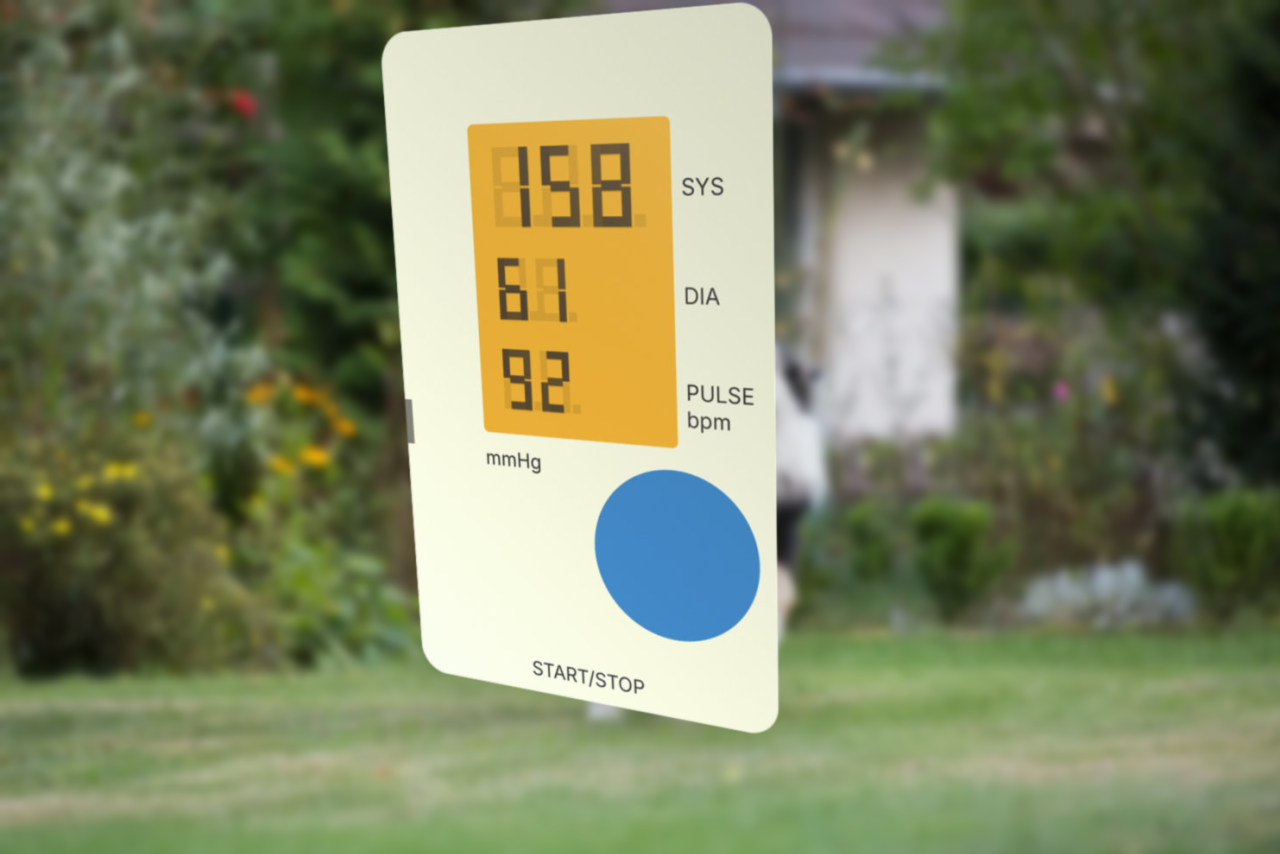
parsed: **92** bpm
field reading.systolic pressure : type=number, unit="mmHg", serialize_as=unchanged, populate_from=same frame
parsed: **158** mmHg
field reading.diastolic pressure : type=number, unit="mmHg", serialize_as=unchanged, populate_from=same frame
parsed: **61** mmHg
